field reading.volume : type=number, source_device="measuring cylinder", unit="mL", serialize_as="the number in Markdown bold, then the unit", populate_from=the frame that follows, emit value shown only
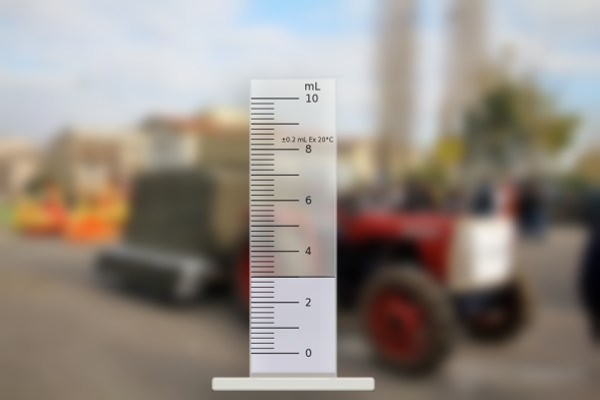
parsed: **3** mL
